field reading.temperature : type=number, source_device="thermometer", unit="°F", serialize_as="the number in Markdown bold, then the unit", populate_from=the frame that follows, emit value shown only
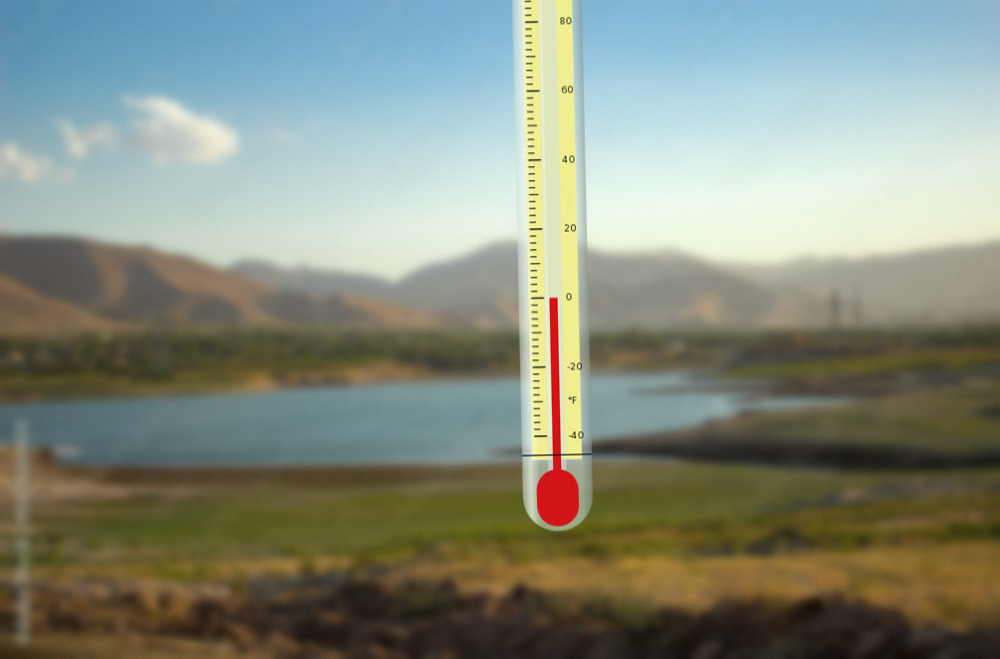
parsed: **0** °F
